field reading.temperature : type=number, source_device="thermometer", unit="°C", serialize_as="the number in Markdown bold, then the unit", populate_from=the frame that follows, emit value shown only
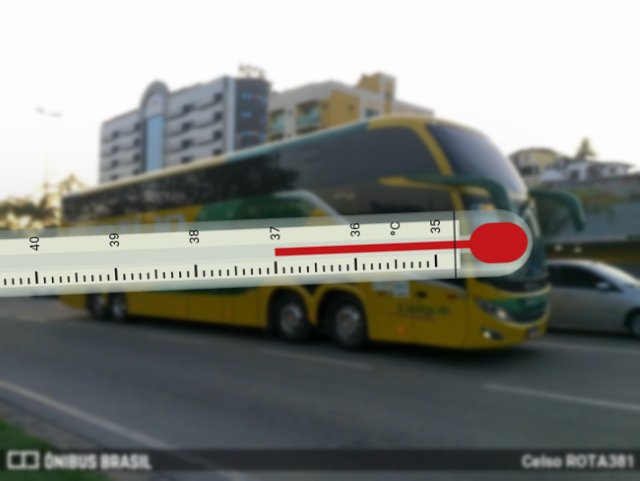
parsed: **37** °C
